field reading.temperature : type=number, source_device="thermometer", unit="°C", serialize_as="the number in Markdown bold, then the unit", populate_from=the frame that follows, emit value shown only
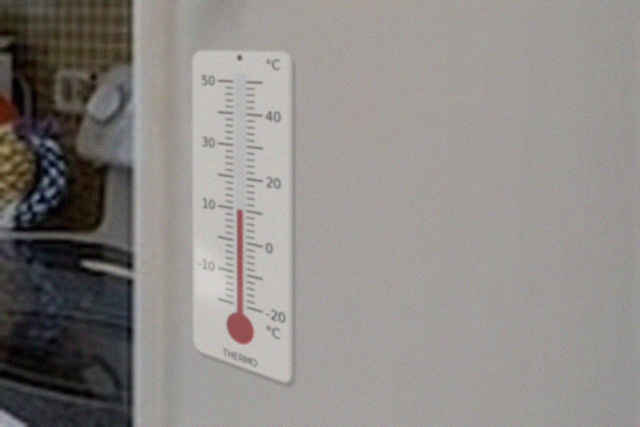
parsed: **10** °C
